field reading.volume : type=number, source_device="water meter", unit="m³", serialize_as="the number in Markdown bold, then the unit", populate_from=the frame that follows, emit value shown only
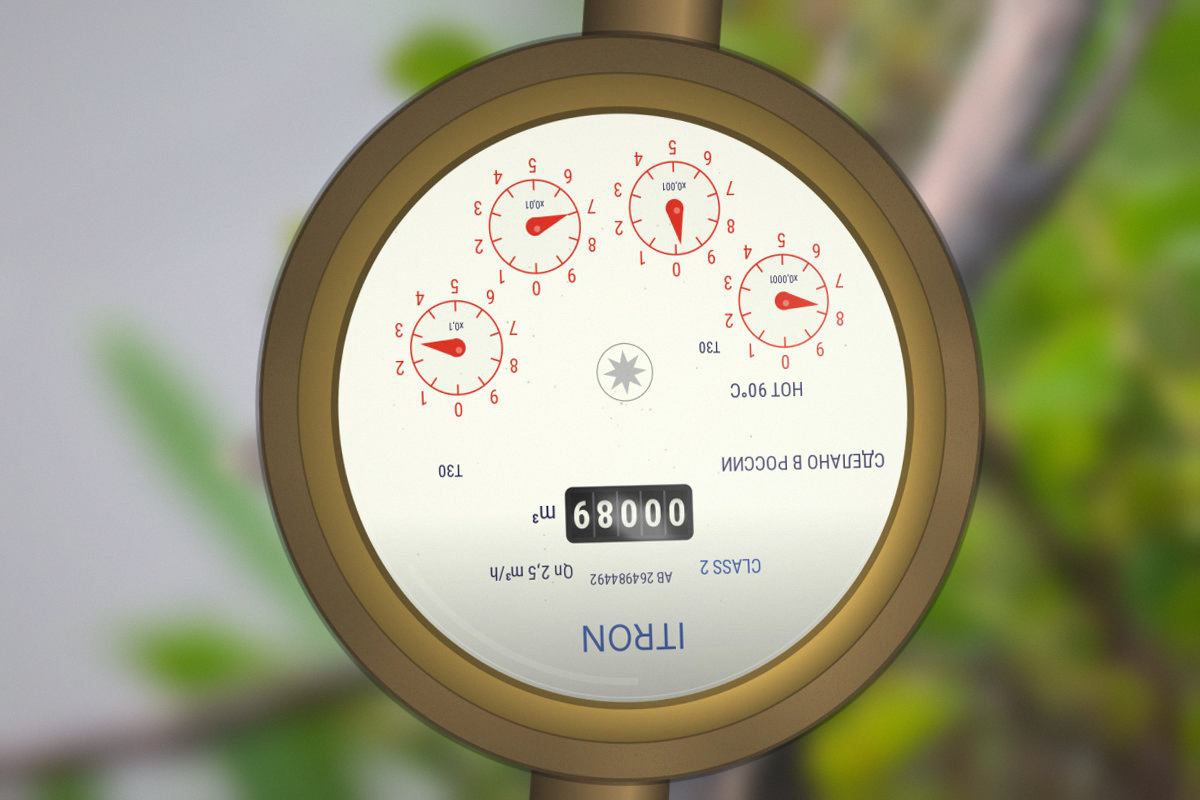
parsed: **89.2697** m³
